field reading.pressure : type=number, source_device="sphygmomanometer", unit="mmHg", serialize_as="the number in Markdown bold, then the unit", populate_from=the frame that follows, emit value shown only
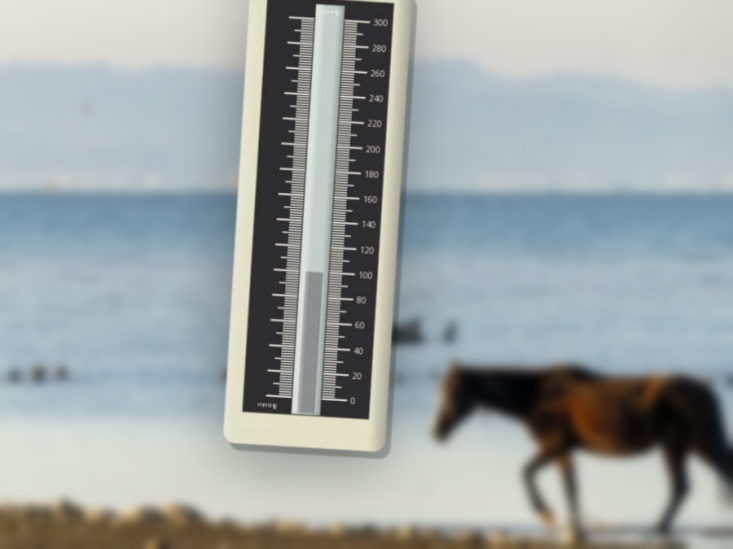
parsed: **100** mmHg
